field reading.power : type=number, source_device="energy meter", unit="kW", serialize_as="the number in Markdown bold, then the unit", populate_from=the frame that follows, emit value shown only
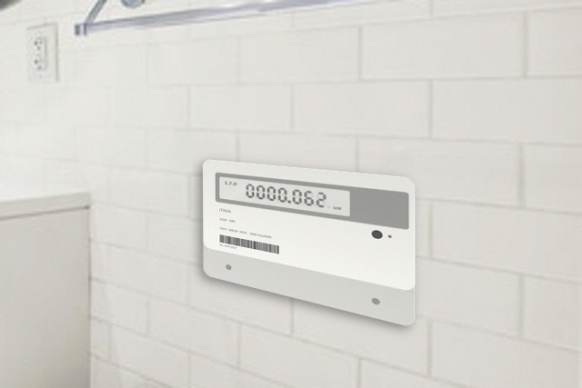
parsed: **0.062** kW
